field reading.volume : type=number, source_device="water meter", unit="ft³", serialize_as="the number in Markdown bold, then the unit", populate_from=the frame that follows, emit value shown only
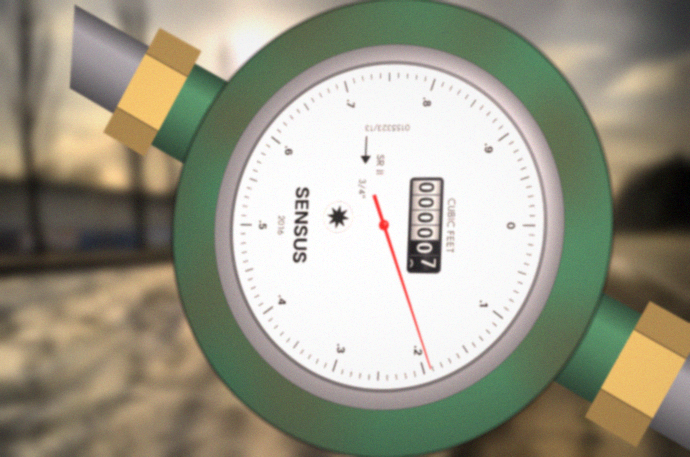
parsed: **7.19** ft³
